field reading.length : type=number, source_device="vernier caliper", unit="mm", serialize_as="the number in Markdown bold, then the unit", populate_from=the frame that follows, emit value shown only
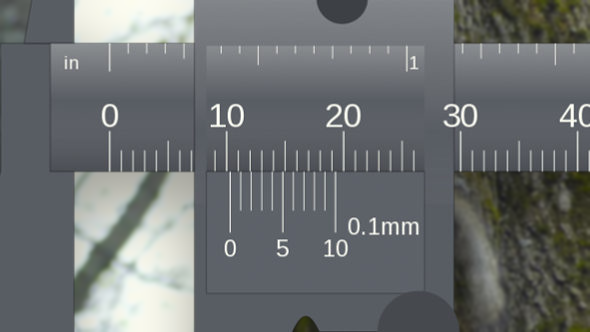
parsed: **10.3** mm
